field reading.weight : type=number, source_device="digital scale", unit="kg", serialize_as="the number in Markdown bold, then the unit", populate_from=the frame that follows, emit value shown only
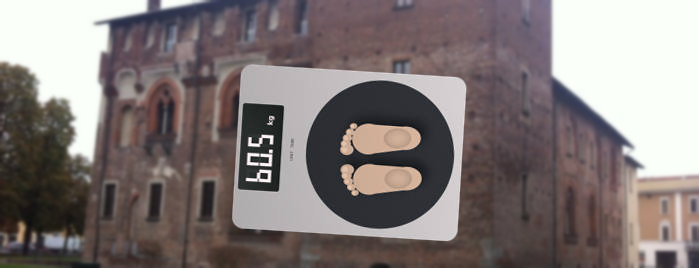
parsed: **60.5** kg
